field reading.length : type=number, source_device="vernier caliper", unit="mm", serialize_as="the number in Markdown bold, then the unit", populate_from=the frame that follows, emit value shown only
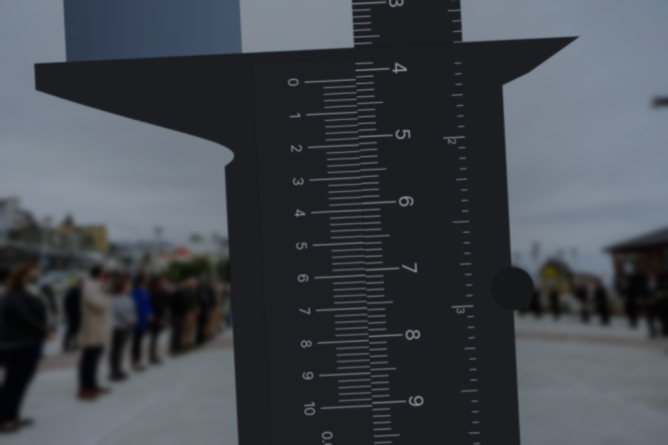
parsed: **41.4** mm
